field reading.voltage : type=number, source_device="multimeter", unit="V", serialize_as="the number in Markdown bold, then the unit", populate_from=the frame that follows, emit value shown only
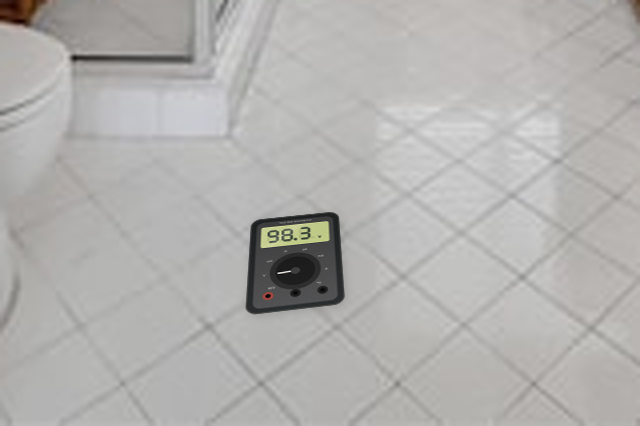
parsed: **98.3** V
